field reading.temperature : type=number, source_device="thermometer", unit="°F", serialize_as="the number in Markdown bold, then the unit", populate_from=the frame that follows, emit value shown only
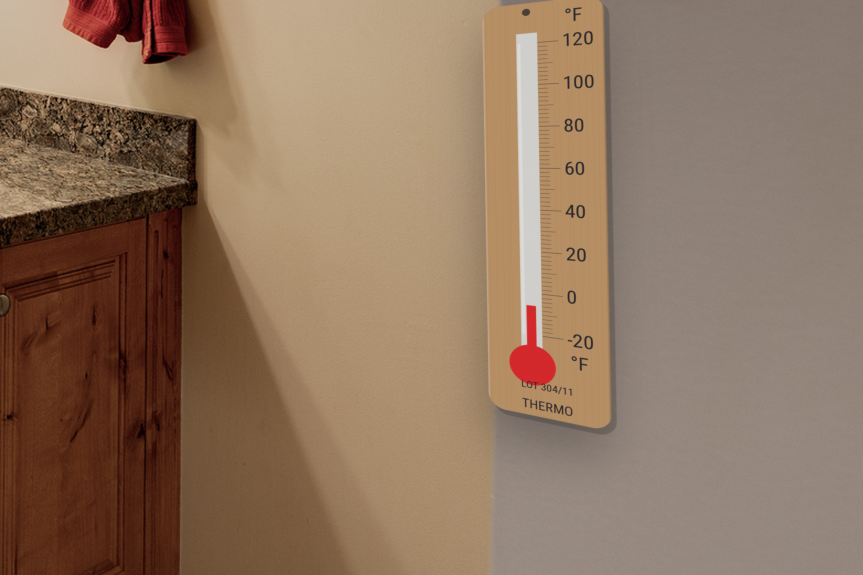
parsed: **-6** °F
